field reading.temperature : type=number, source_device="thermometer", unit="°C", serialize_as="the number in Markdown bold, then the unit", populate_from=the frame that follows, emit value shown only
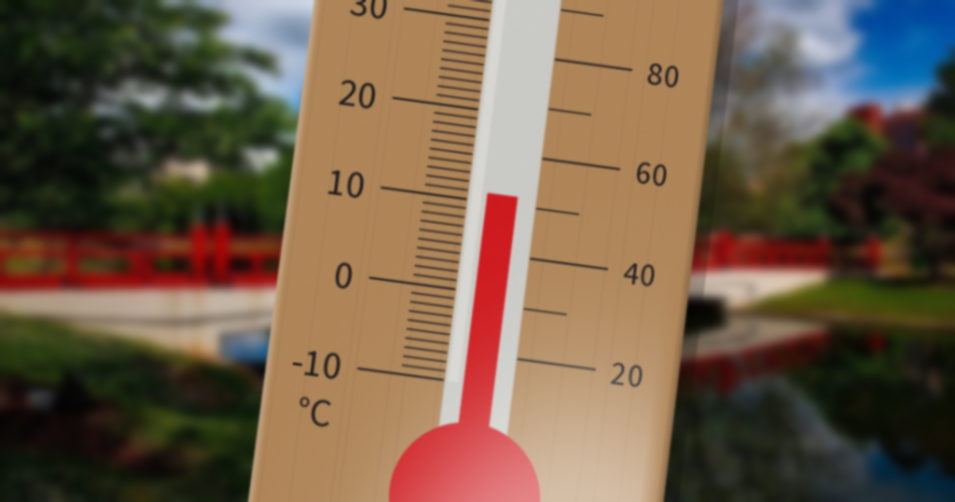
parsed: **11** °C
